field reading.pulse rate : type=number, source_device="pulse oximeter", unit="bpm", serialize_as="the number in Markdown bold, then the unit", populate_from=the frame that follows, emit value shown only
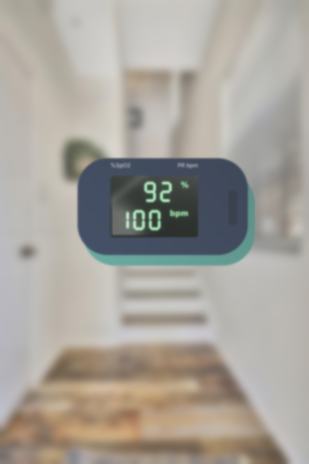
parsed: **100** bpm
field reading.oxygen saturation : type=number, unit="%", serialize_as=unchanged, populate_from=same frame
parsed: **92** %
